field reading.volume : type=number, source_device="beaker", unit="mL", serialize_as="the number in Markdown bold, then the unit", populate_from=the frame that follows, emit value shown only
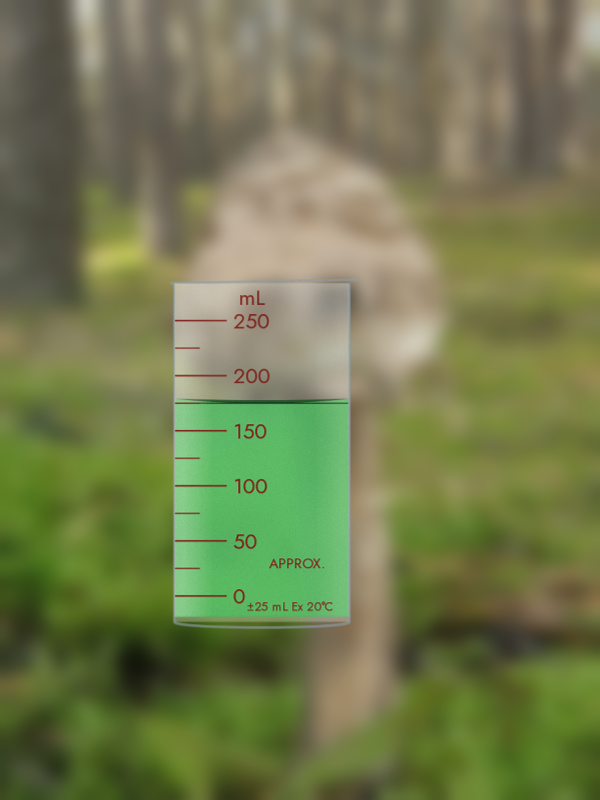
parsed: **175** mL
